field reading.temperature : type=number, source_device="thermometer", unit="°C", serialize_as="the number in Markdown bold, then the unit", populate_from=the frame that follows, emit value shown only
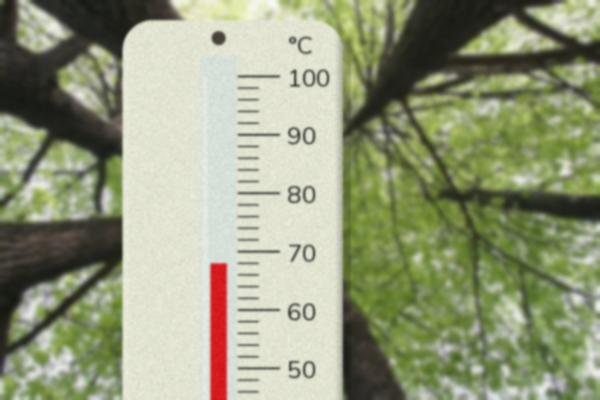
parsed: **68** °C
